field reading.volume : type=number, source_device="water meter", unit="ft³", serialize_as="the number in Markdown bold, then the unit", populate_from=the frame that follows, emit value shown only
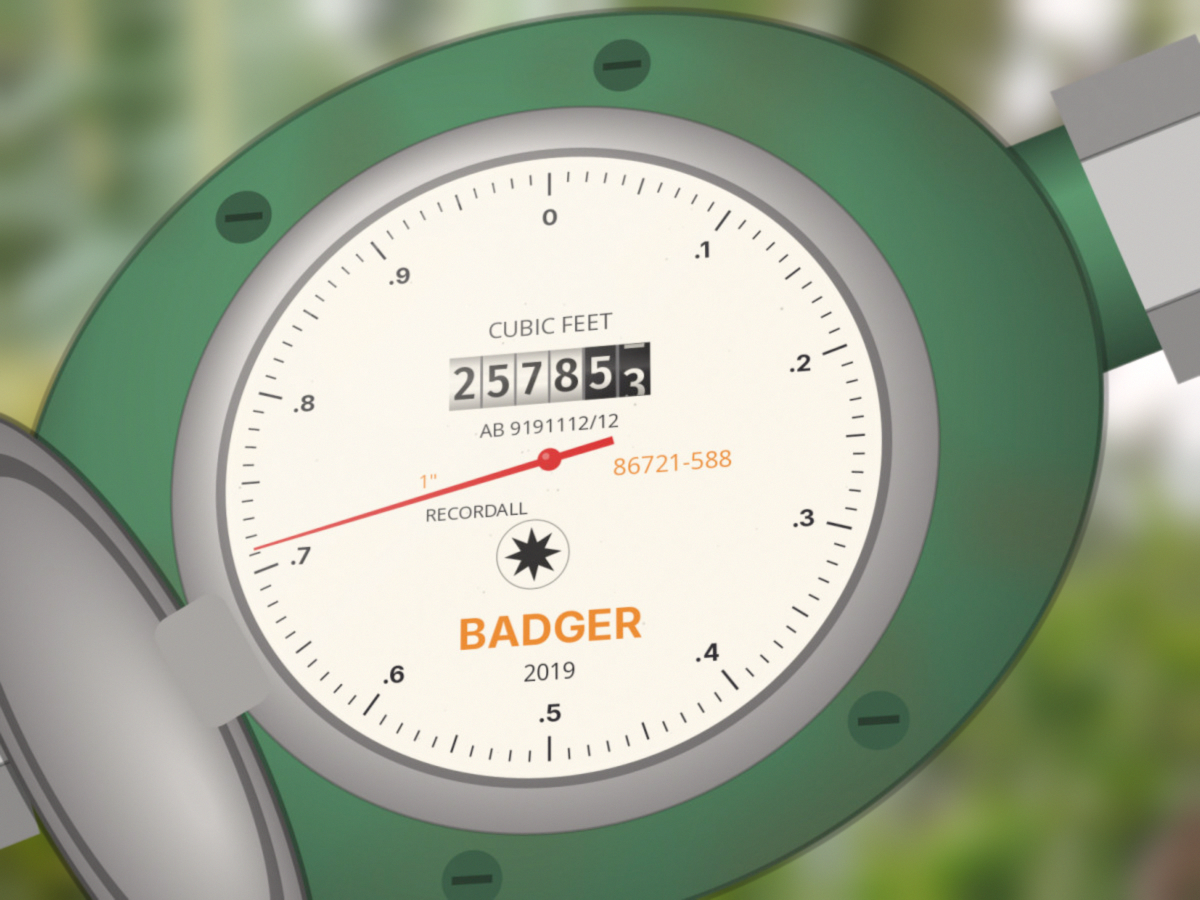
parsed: **257852.71** ft³
